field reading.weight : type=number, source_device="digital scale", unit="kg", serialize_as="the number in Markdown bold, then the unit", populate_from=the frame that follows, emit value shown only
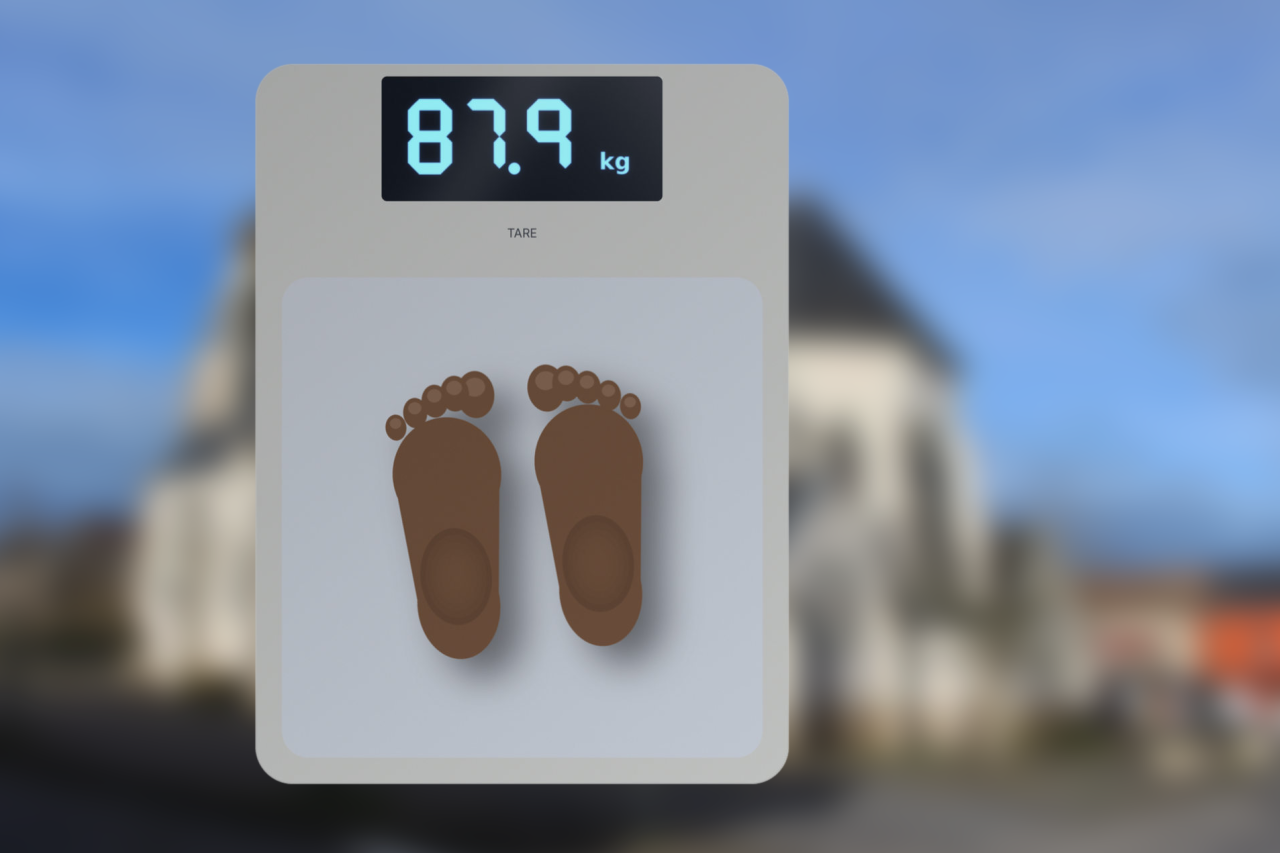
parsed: **87.9** kg
